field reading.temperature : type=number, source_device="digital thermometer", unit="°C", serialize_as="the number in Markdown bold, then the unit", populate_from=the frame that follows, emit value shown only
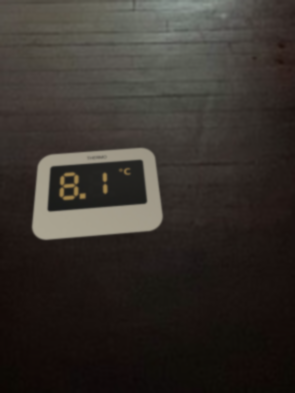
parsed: **8.1** °C
